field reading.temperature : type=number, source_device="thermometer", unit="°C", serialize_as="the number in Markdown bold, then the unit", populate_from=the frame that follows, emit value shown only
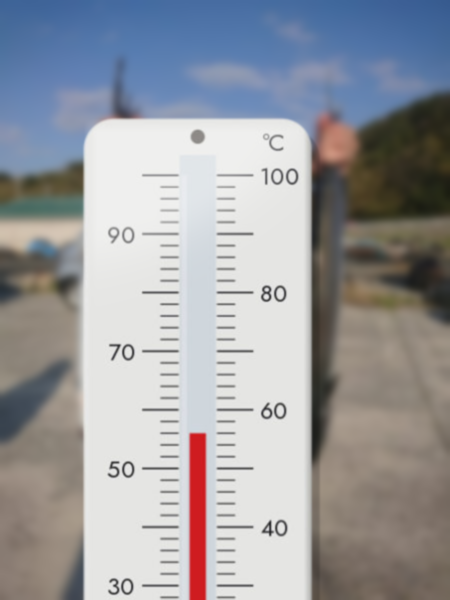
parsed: **56** °C
